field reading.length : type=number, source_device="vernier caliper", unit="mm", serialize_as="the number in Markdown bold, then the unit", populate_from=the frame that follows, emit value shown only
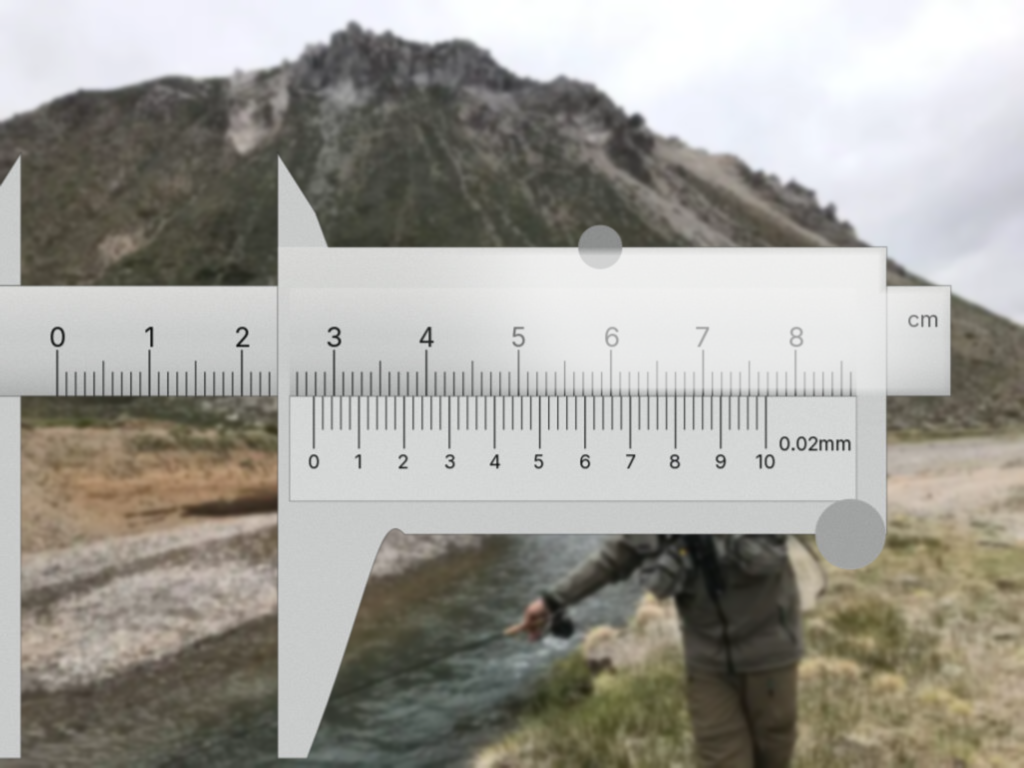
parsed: **27.8** mm
